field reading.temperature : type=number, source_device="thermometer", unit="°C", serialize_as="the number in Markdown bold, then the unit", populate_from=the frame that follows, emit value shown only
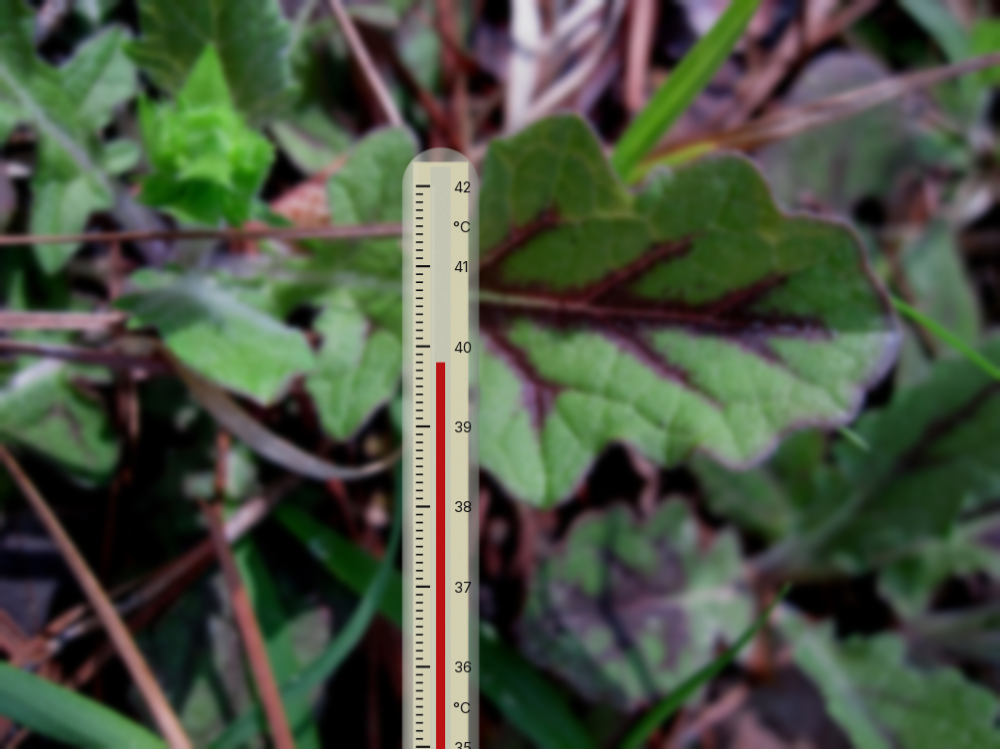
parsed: **39.8** °C
